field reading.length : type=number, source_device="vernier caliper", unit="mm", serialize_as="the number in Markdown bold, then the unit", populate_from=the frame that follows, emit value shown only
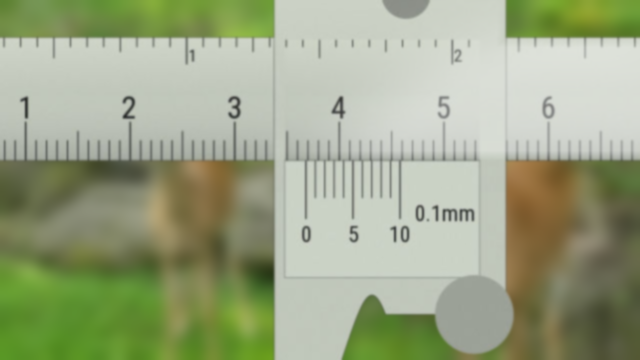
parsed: **36.8** mm
